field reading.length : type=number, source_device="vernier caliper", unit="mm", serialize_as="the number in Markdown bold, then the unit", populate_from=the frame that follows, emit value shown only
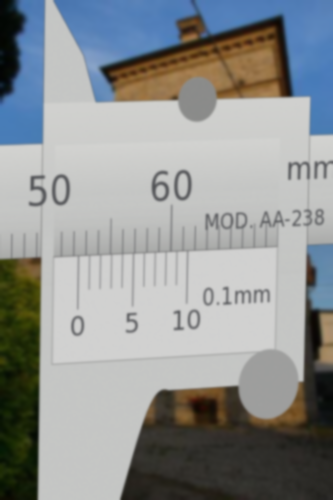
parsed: **52.4** mm
